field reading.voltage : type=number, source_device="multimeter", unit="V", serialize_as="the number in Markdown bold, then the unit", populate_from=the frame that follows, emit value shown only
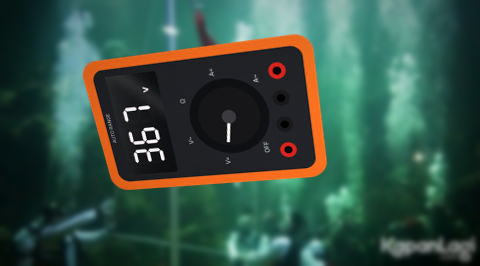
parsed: **367** V
